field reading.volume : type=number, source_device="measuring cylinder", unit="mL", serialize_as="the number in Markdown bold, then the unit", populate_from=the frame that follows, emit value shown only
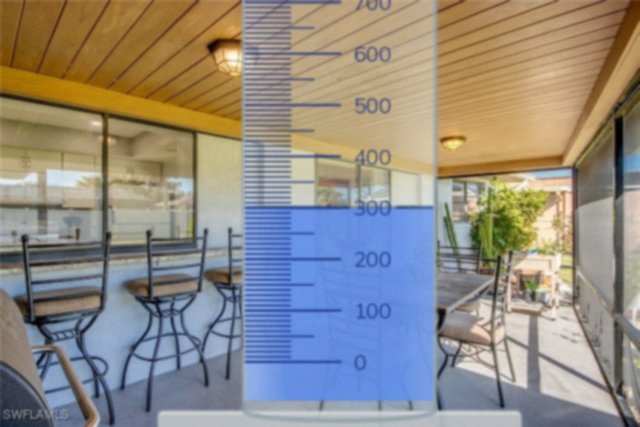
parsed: **300** mL
